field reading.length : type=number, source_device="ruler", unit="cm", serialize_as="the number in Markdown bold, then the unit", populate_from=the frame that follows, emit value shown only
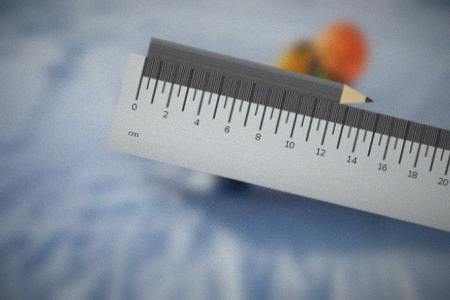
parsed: **14.5** cm
